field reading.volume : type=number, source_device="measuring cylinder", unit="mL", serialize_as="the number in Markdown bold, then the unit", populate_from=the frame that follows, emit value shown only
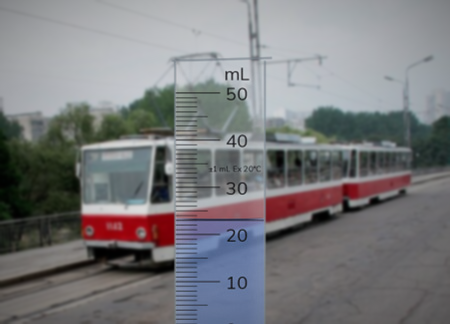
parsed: **23** mL
